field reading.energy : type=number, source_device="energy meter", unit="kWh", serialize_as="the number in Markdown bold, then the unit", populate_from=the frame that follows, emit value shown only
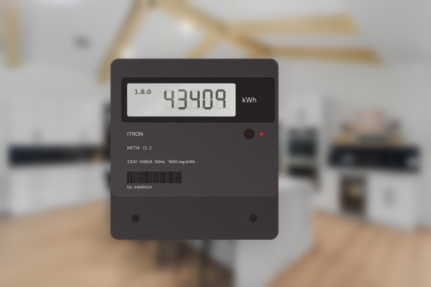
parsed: **43409** kWh
